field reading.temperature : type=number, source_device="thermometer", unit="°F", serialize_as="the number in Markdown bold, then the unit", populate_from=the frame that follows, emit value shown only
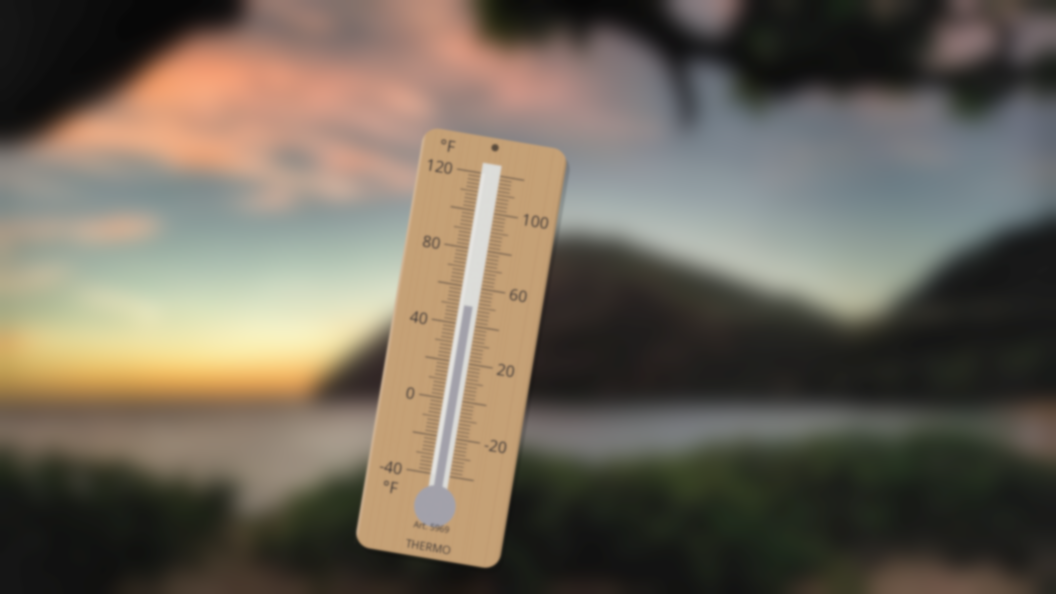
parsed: **50** °F
